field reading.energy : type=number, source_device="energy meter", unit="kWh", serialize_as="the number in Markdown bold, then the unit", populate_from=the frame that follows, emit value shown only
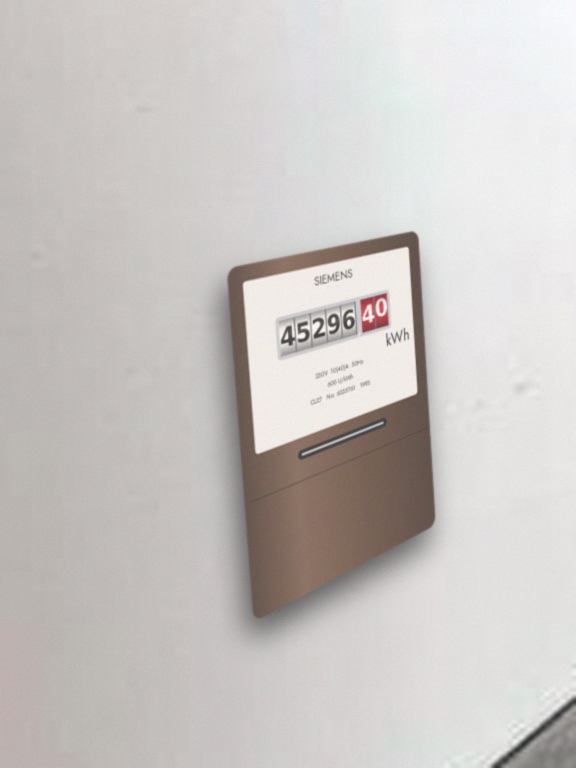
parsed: **45296.40** kWh
